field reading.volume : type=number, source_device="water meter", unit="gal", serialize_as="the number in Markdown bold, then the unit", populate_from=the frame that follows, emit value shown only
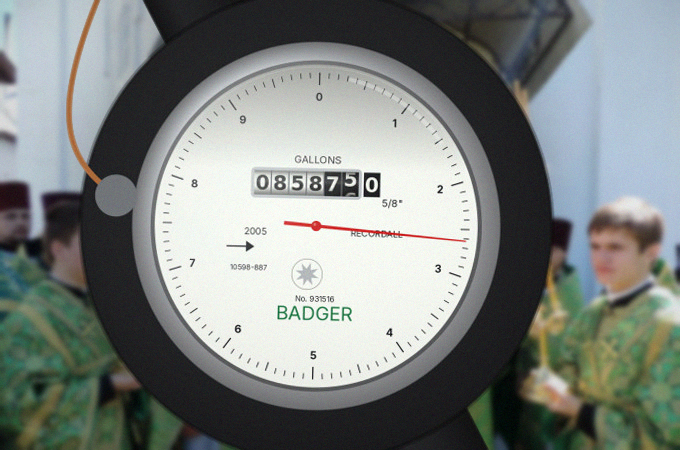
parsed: **858752.6** gal
